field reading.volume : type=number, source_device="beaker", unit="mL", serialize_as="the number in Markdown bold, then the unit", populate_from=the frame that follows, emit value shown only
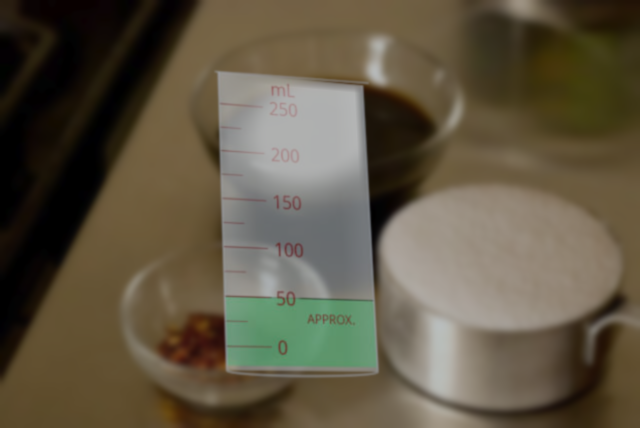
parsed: **50** mL
